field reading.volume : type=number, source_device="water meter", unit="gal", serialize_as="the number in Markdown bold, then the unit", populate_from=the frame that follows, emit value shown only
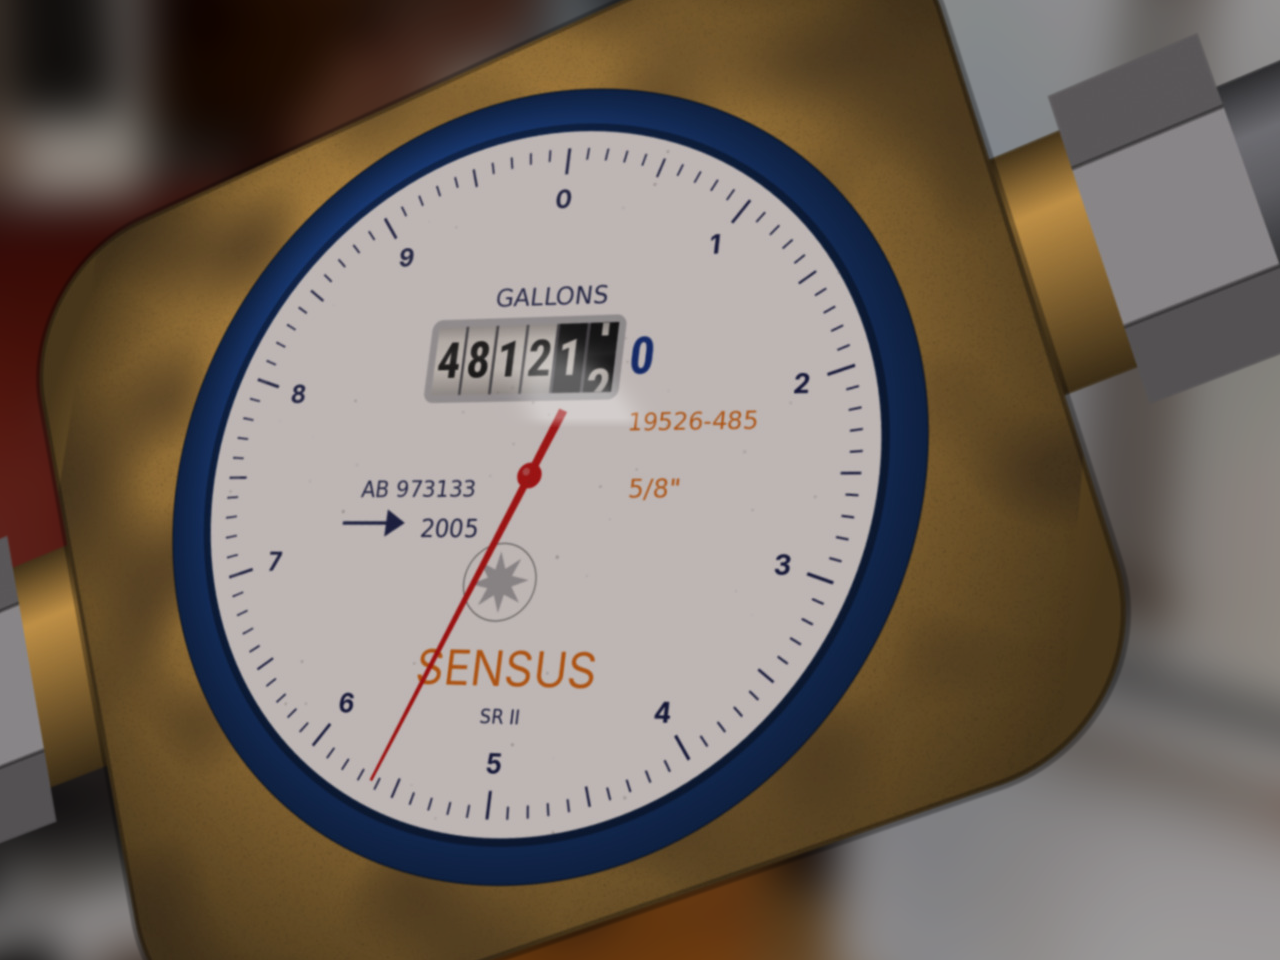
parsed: **4812115.6** gal
